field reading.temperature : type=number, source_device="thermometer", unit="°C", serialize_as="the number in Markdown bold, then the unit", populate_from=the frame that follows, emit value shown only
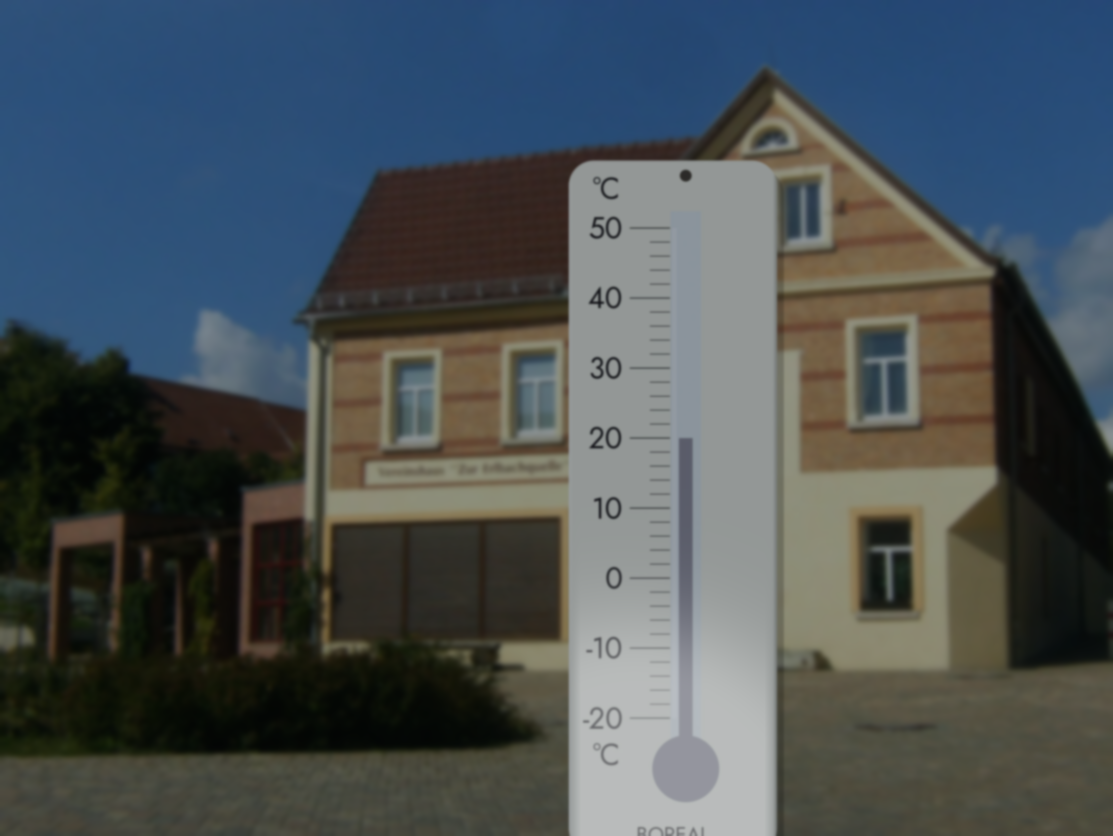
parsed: **20** °C
